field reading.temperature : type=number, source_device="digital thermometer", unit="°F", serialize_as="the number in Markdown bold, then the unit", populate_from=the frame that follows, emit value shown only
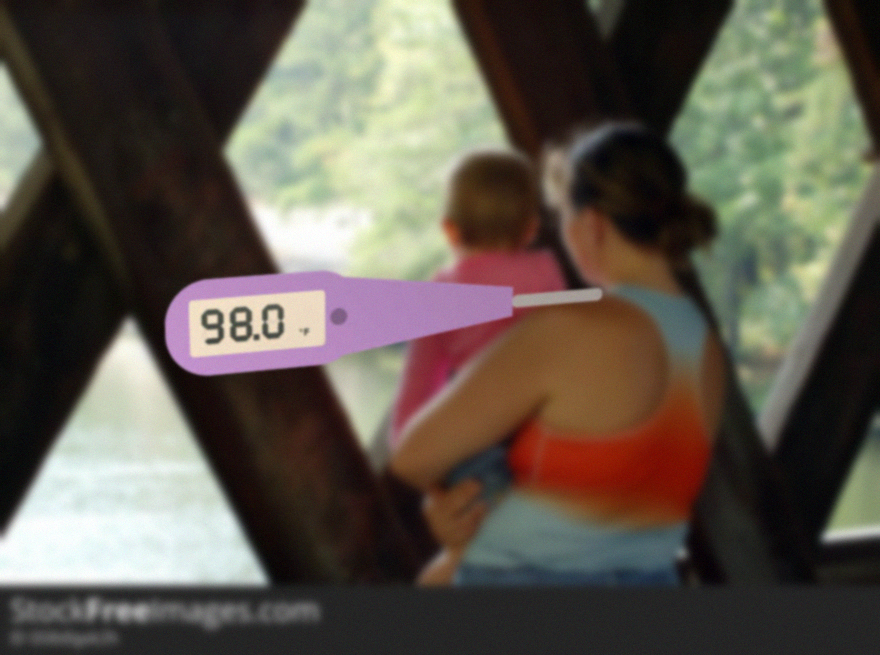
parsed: **98.0** °F
